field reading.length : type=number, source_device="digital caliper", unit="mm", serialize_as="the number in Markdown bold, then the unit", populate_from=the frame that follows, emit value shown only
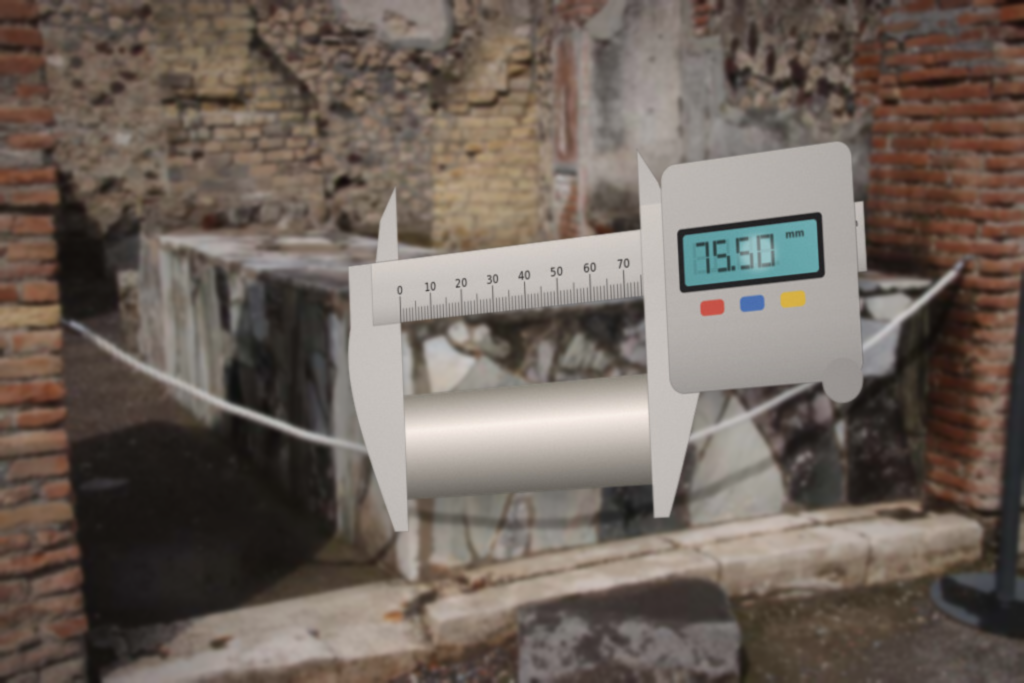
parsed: **75.50** mm
